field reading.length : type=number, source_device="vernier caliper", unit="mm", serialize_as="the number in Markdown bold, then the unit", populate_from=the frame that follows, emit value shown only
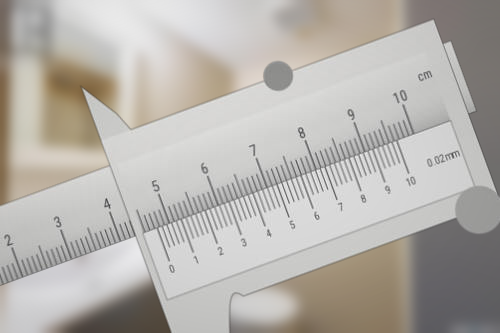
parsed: **47.5** mm
